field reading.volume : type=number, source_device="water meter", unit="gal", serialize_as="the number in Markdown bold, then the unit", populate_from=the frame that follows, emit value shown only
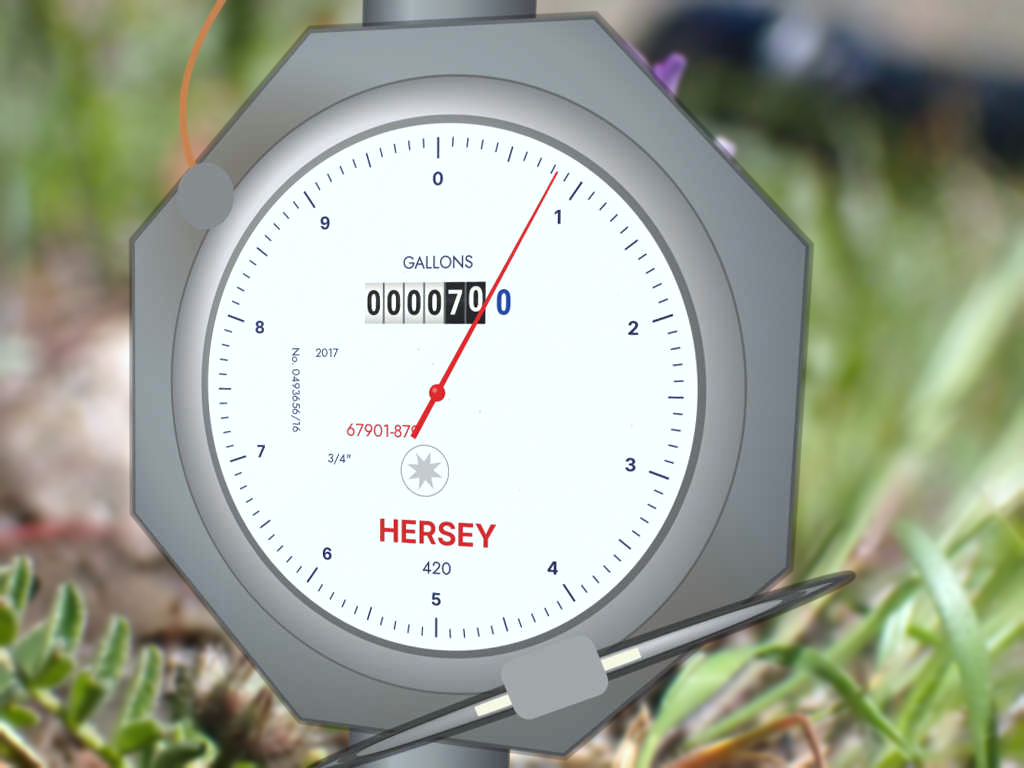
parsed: **700.8** gal
